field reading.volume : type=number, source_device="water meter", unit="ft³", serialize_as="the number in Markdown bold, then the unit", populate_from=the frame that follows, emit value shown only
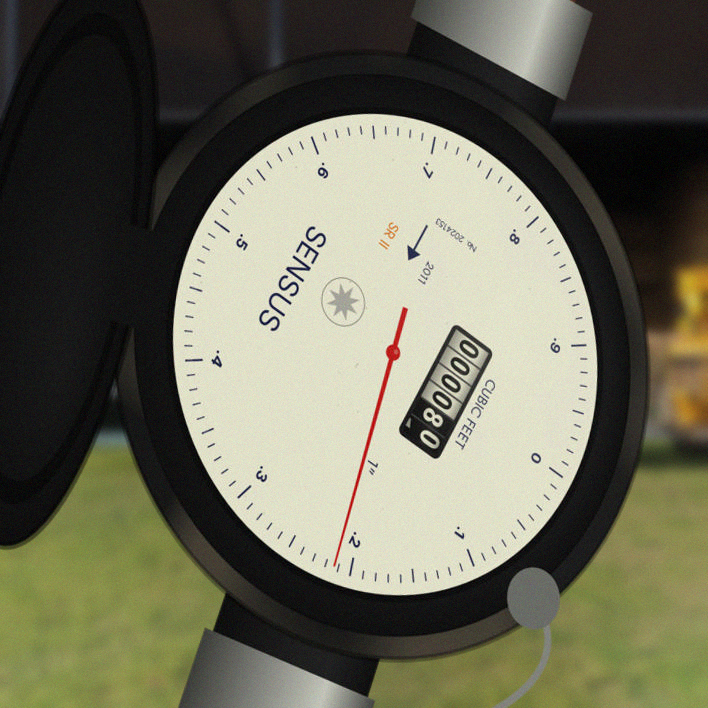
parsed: **80.21** ft³
